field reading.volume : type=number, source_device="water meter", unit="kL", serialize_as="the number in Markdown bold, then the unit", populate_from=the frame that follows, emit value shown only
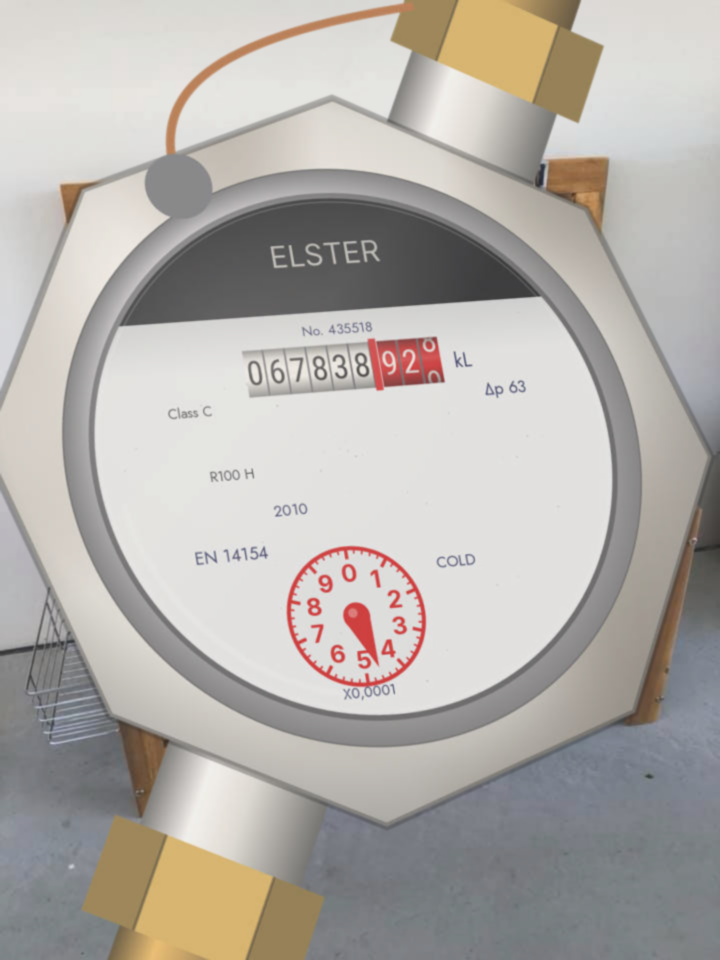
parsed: **67838.9284** kL
